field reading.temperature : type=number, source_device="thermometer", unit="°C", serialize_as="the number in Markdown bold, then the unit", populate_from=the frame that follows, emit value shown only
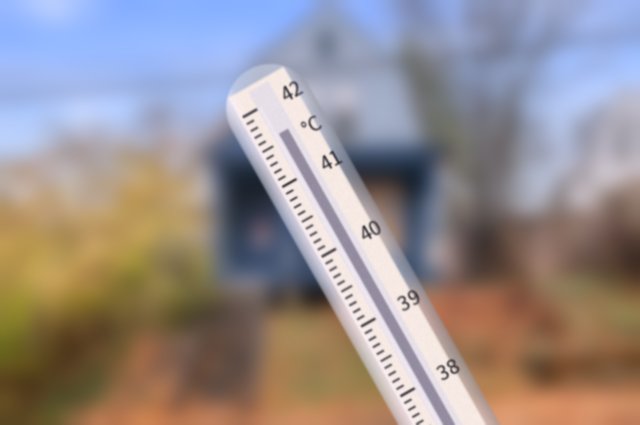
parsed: **41.6** °C
